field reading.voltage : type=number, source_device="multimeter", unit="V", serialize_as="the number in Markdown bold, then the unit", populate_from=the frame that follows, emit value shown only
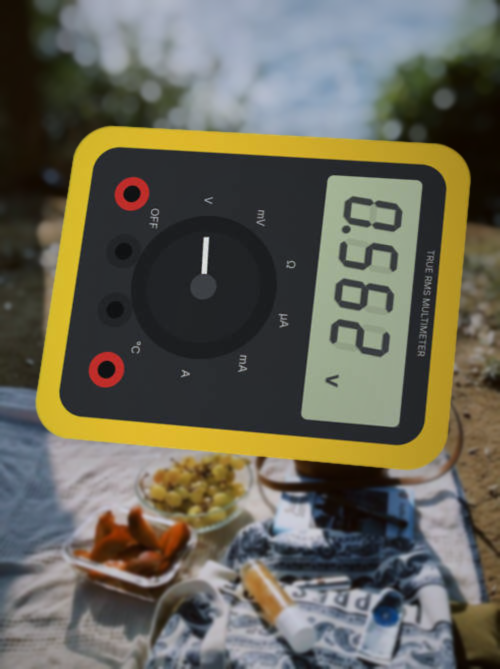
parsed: **0.562** V
